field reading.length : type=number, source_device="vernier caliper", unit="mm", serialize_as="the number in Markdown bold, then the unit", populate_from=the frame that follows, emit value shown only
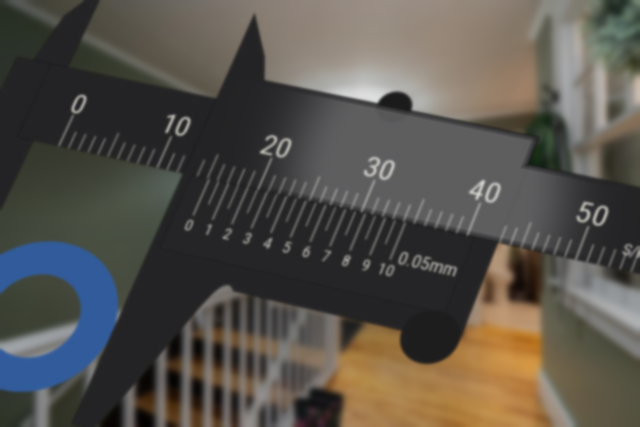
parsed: **15.2** mm
